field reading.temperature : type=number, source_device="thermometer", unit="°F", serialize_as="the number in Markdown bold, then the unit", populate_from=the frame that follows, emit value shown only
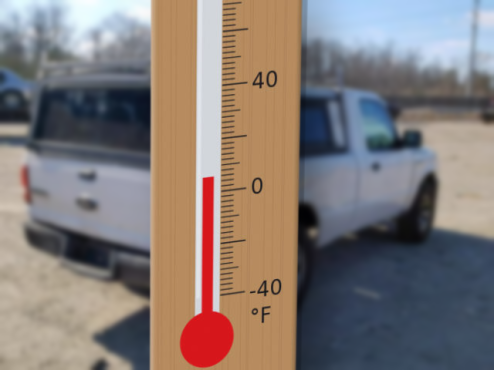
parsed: **6** °F
